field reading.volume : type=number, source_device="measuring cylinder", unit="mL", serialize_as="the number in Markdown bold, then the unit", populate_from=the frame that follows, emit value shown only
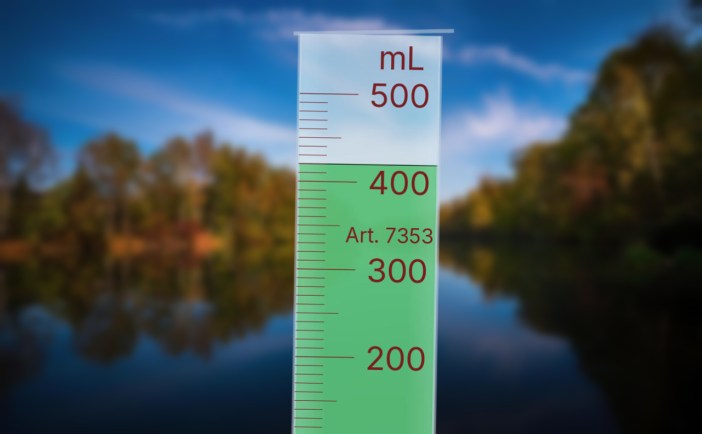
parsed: **420** mL
